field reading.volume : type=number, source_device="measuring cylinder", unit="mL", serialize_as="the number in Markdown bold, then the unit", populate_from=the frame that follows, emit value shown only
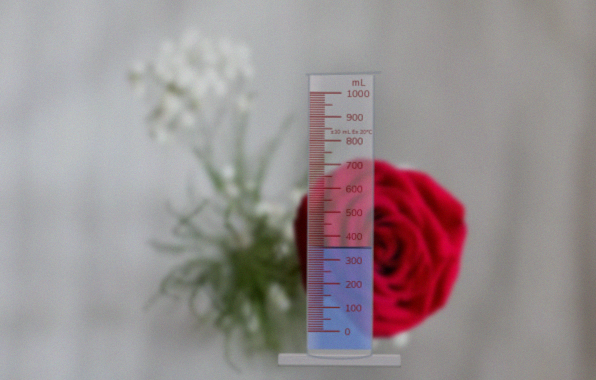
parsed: **350** mL
